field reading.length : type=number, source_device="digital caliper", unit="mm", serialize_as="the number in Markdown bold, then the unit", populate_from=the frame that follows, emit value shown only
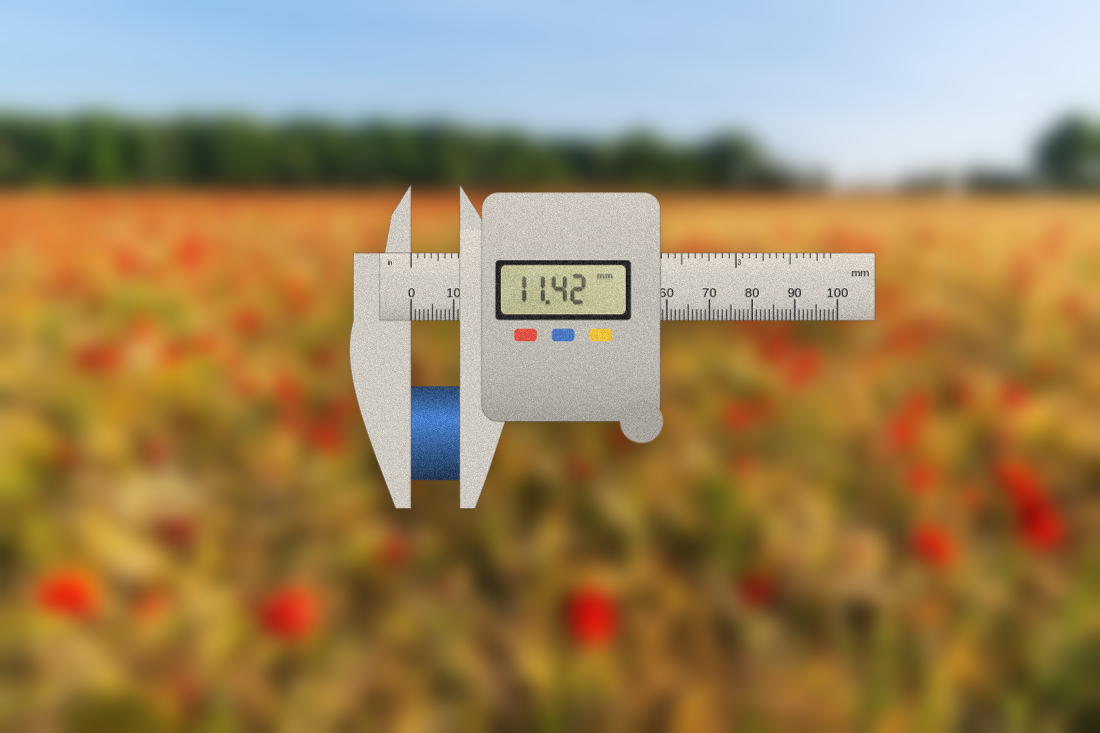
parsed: **11.42** mm
